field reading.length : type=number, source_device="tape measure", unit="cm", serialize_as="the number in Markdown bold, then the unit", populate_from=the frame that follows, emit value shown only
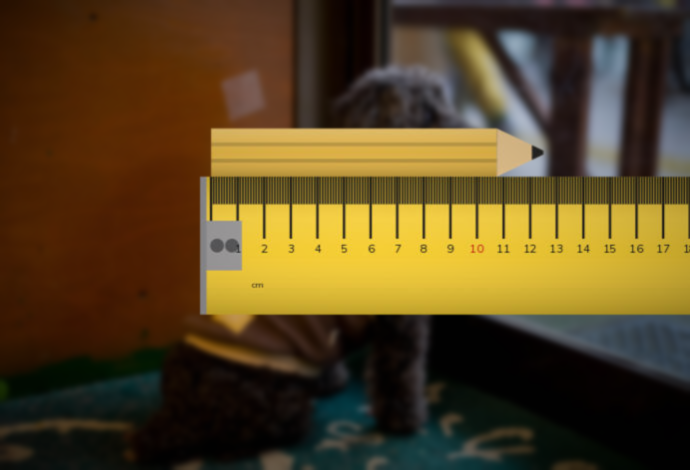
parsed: **12.5** cm
